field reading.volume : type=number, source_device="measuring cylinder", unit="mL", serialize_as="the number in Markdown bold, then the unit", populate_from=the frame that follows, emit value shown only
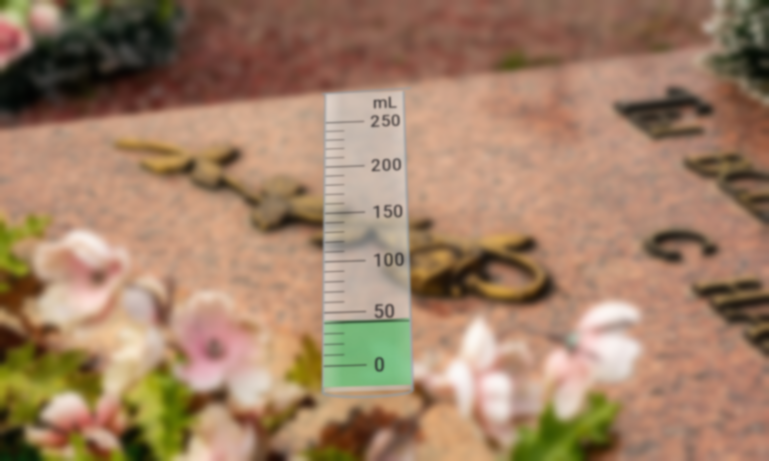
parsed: **40** mL
